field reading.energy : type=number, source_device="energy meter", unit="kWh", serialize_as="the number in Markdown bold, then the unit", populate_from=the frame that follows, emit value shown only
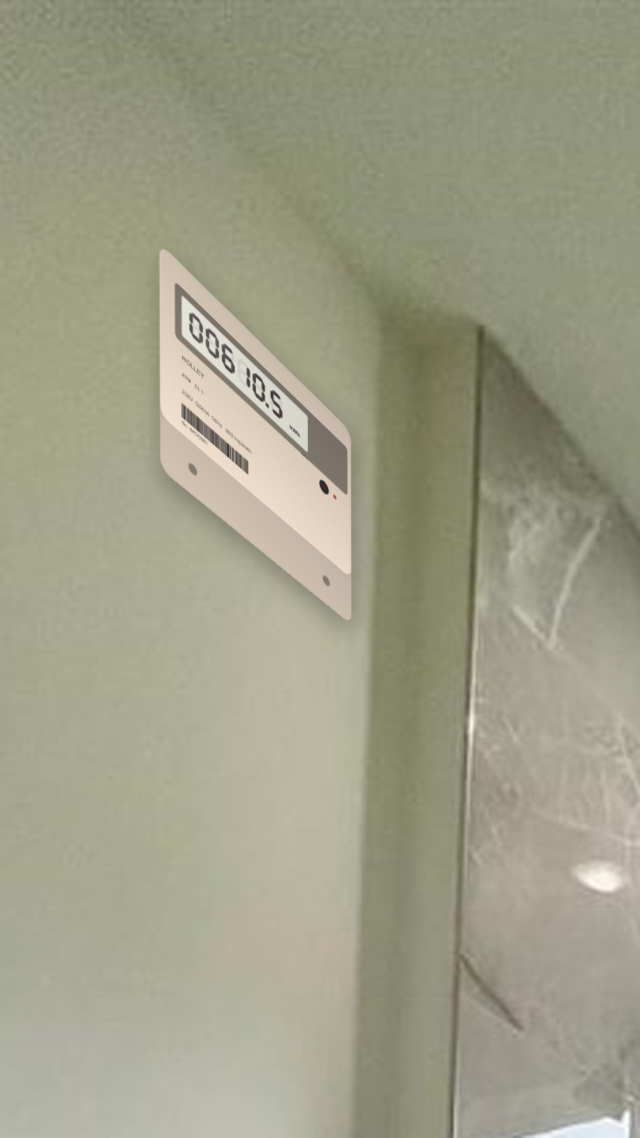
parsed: **610.5** kWh
